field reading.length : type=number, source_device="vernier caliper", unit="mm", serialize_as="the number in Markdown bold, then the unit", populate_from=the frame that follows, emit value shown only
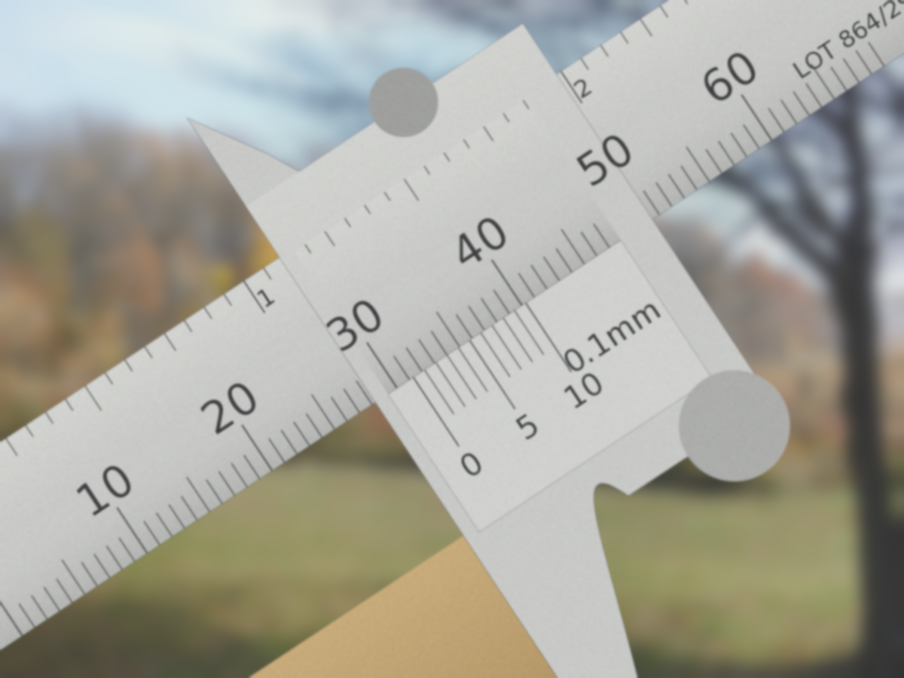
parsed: **31.3** mm
